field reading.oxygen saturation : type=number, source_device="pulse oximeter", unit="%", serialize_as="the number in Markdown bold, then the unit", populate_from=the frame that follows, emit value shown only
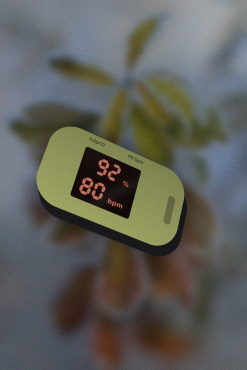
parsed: **92** %
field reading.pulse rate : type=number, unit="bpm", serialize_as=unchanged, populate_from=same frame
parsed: **80** bpm
